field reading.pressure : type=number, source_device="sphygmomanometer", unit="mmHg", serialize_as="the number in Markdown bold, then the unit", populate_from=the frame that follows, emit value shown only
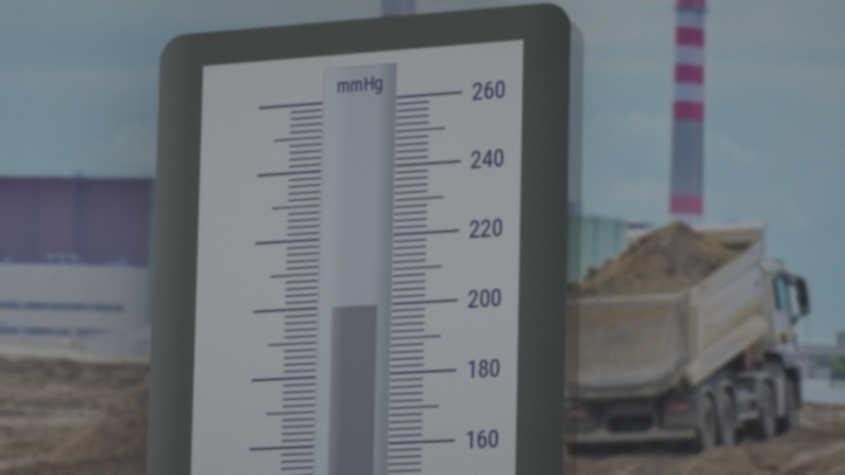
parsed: **200** mmHg
